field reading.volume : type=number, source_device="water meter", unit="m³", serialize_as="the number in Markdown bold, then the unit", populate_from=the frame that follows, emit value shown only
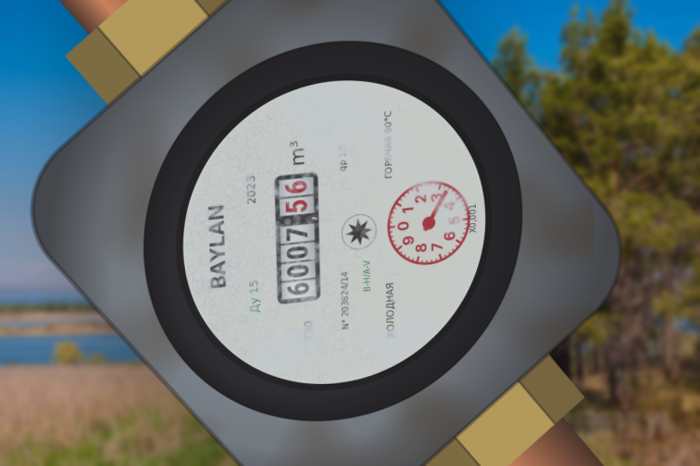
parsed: **6007.563** m³
